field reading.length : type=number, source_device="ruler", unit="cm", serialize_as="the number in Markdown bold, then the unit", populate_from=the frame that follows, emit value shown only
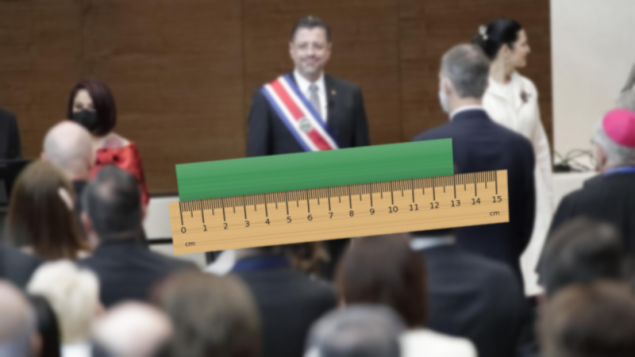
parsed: **13** cm
